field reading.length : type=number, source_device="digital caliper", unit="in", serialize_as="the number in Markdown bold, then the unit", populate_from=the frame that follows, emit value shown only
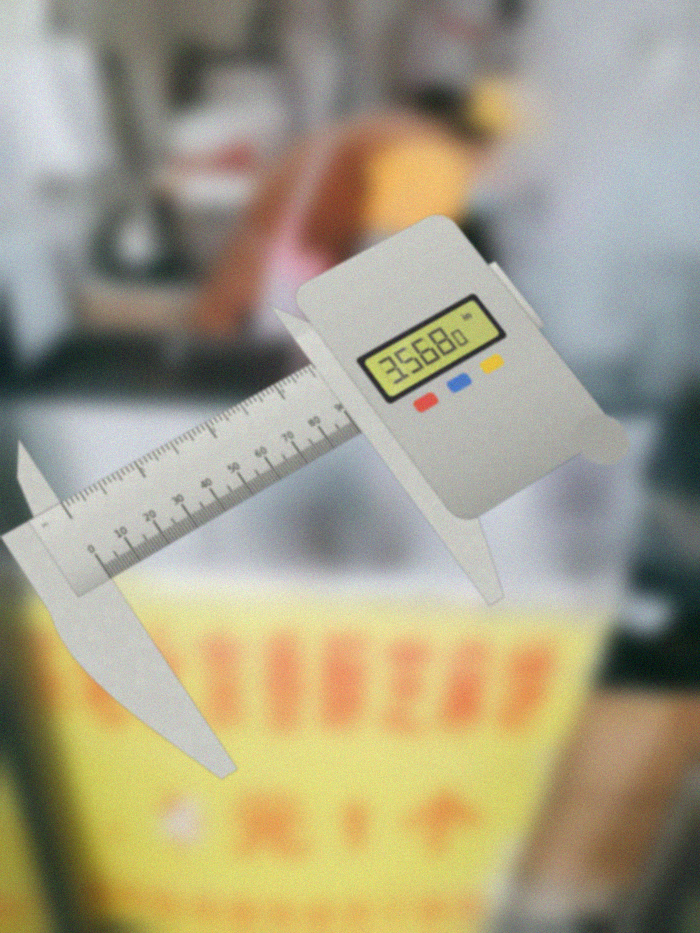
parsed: **3.5680** in
